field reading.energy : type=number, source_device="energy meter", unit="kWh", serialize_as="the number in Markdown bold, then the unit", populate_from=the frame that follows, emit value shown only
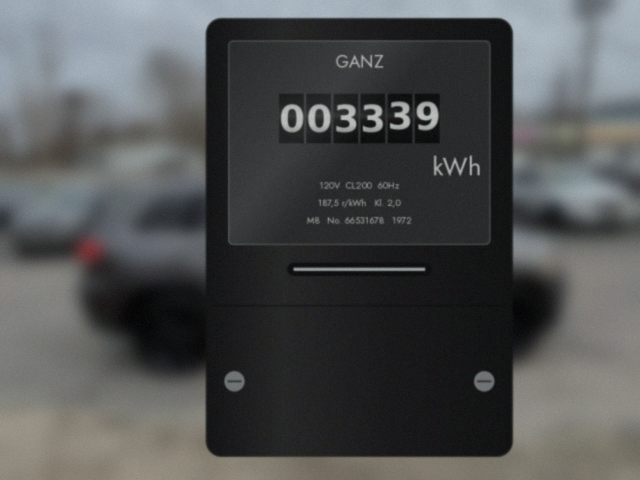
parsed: **3339** kWh
